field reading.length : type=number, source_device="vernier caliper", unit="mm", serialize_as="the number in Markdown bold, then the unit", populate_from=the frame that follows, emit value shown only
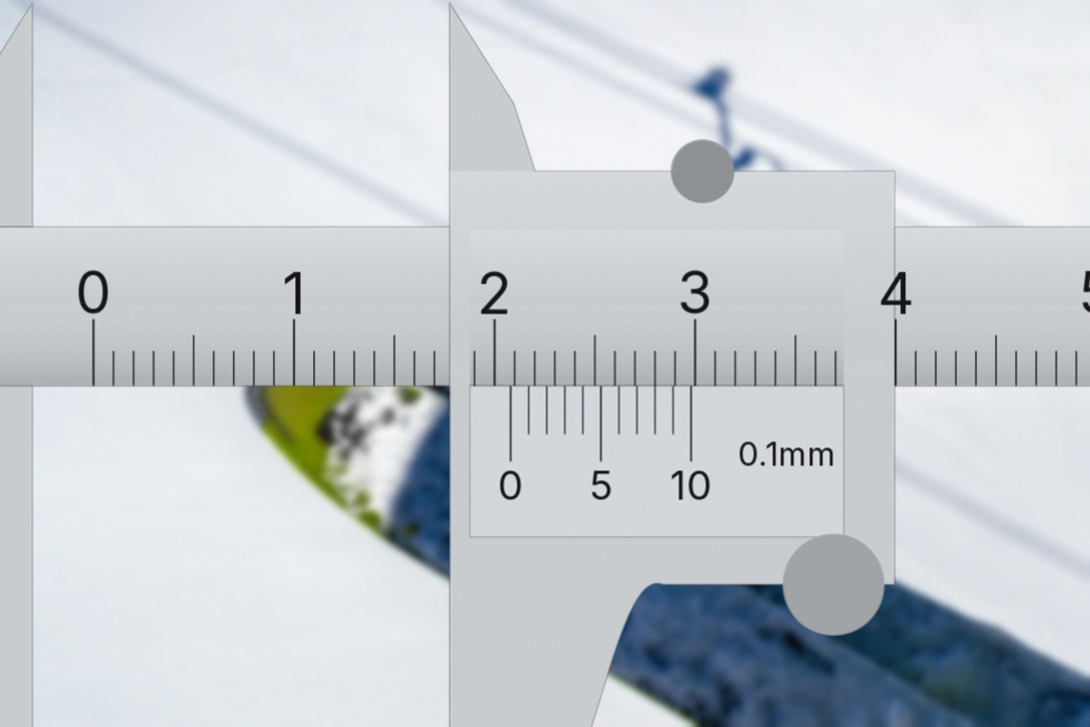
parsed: **20.8** mm
